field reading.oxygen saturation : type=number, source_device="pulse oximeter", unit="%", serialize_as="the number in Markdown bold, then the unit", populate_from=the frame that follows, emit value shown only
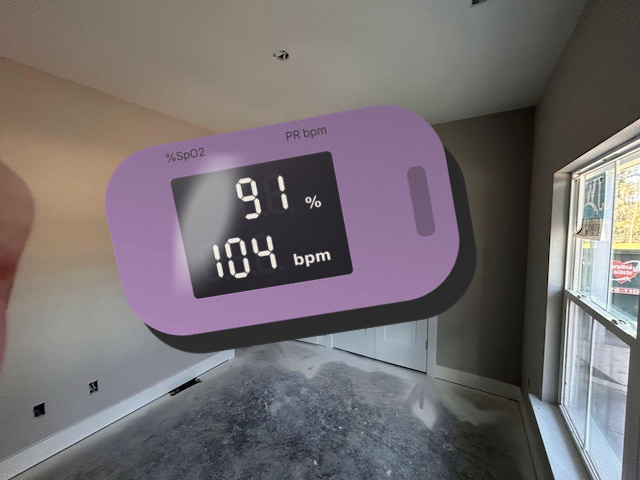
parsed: **91** %
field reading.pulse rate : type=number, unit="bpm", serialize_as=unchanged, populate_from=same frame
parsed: **104** bpm
